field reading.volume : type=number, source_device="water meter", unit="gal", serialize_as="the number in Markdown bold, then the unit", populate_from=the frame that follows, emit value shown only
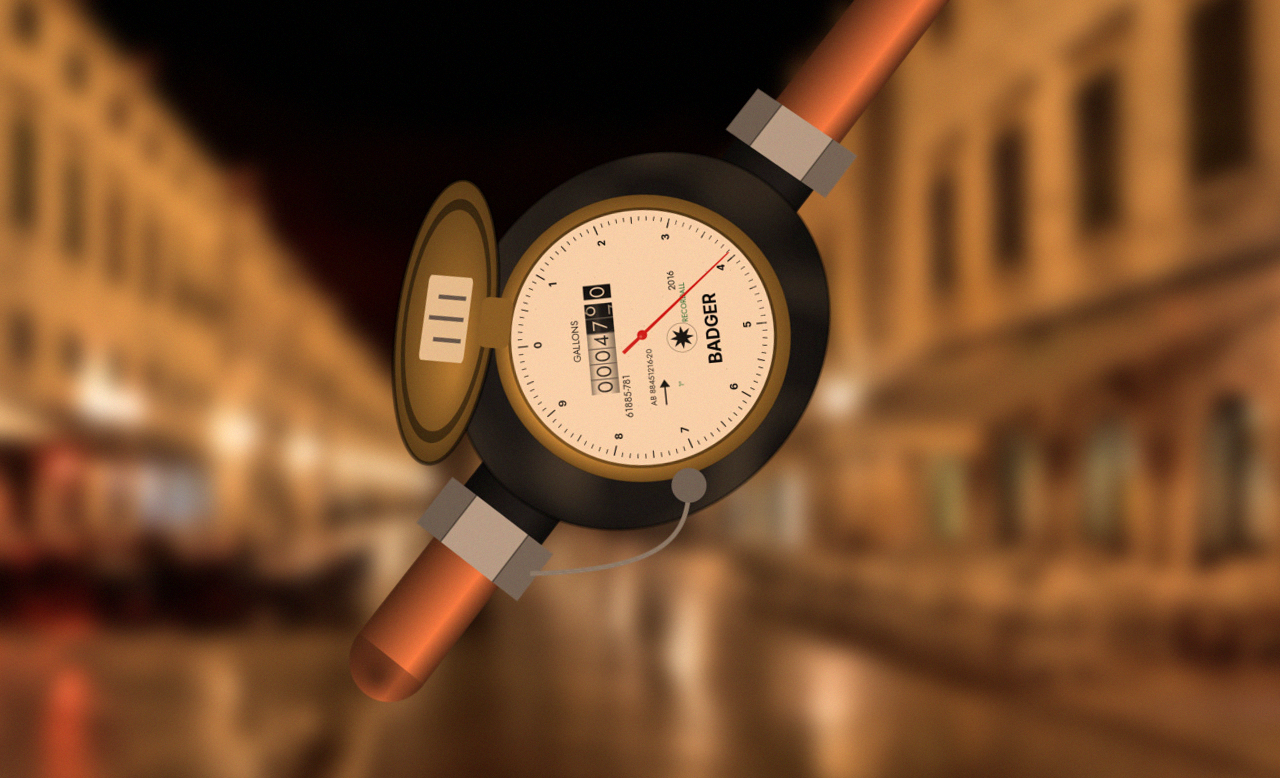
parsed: **4763.9** gal
